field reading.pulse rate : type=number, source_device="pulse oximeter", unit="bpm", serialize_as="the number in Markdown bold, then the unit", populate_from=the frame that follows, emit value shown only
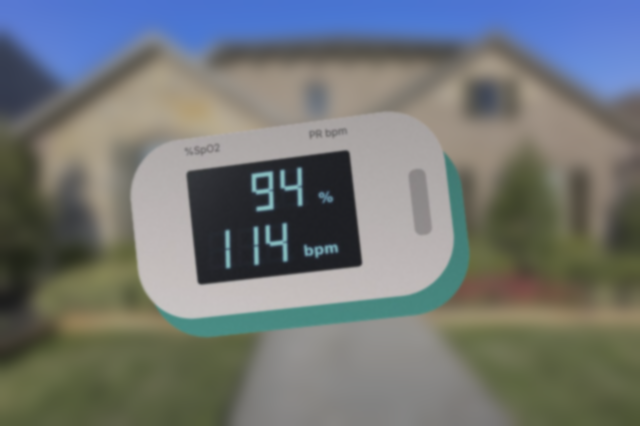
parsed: **114** bpm
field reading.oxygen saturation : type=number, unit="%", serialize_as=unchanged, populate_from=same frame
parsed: **94** %
